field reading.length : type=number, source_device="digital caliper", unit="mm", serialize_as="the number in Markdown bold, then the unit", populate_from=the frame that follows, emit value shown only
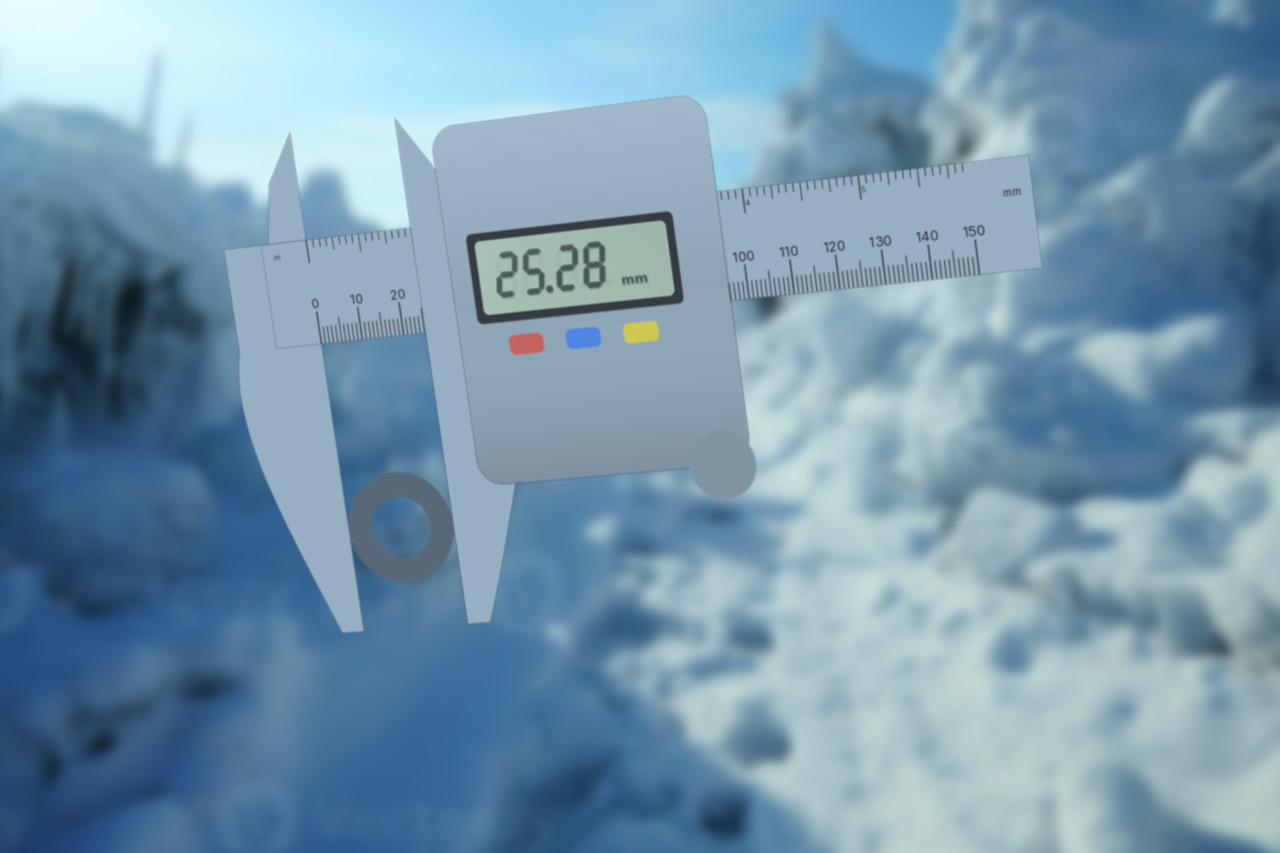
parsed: **25.28** mm
